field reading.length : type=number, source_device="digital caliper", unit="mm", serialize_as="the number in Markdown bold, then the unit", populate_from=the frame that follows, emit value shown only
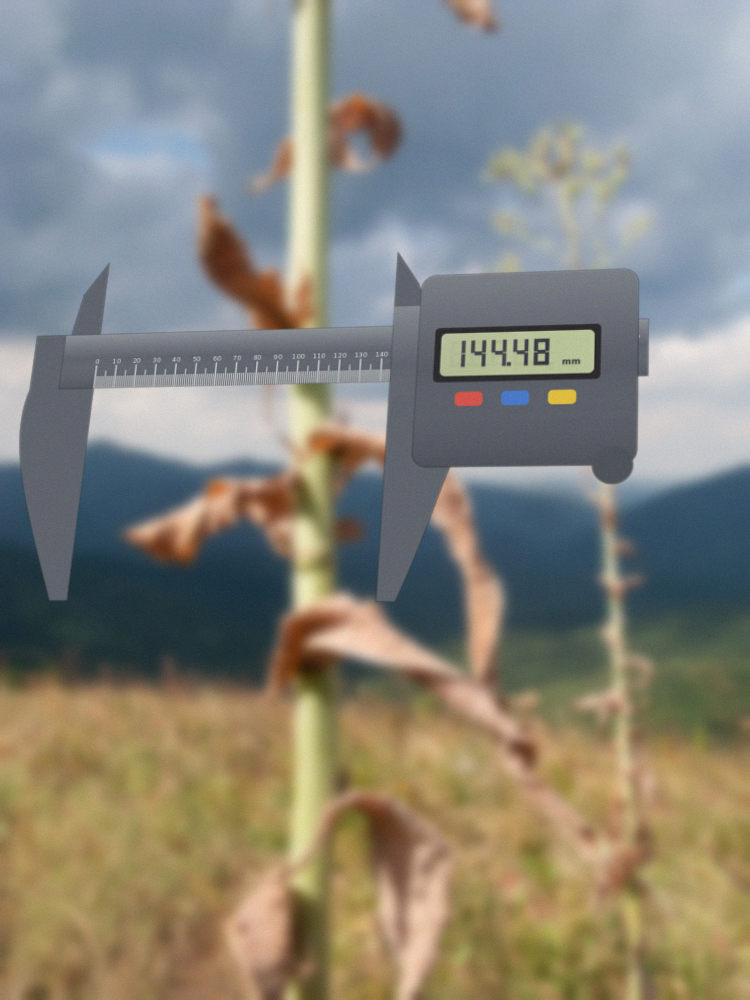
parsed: **144.48** mm
